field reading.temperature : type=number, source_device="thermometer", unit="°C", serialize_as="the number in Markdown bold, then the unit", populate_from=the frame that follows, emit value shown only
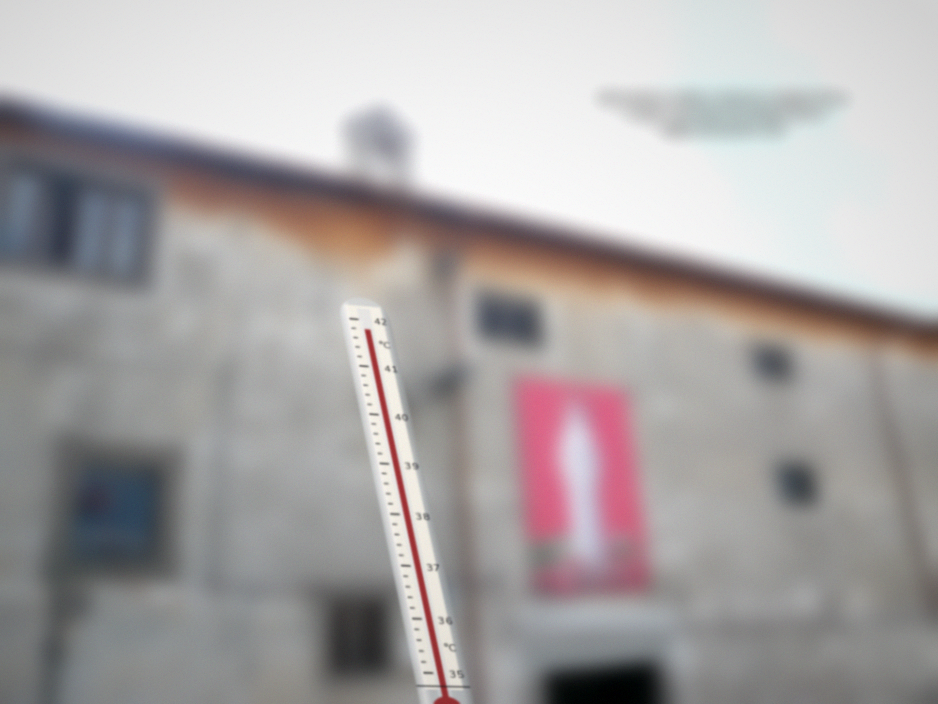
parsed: **41.8** °C
